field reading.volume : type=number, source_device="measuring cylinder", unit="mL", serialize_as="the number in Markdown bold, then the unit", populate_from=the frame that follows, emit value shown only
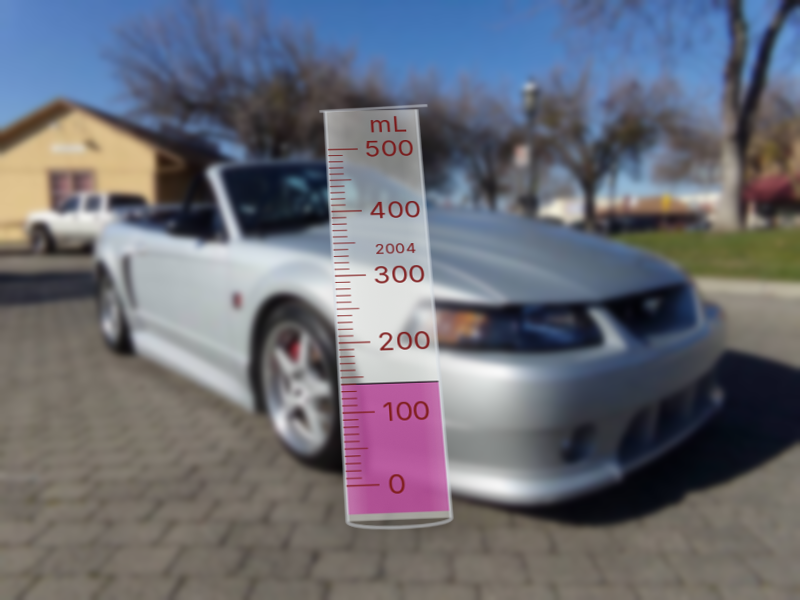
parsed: **140** mL
